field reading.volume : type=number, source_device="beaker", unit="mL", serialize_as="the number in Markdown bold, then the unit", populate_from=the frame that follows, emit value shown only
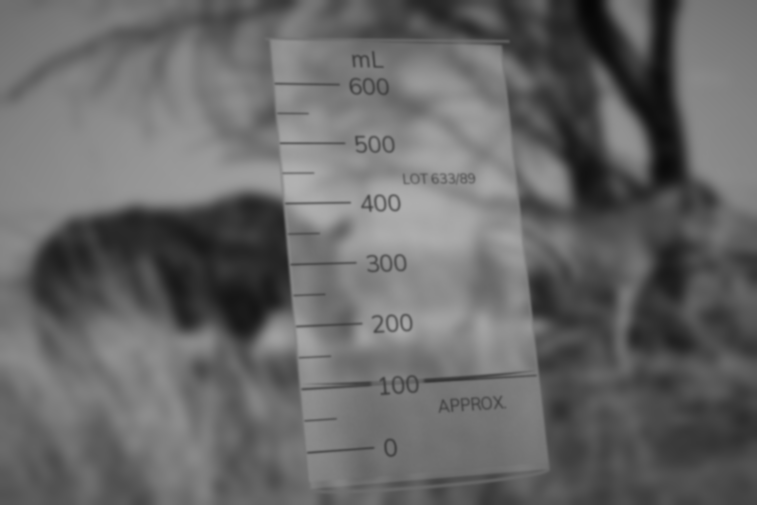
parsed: **100** mL
